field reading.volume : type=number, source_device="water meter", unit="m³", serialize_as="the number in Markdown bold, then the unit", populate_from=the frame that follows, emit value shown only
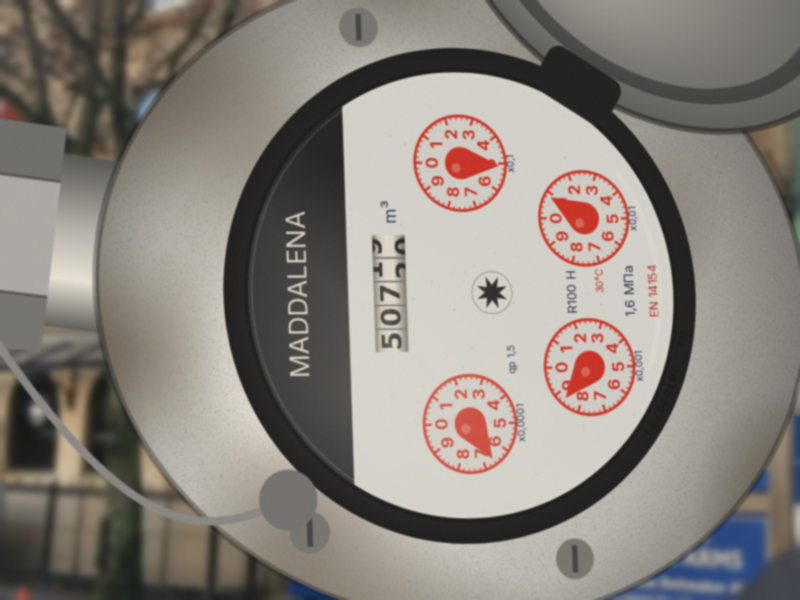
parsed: **50719.5086** m³
